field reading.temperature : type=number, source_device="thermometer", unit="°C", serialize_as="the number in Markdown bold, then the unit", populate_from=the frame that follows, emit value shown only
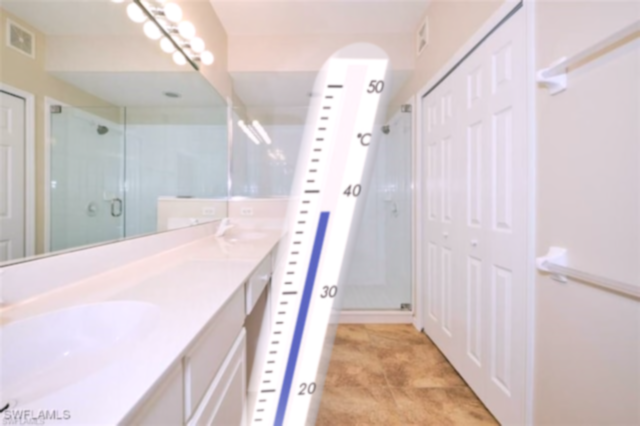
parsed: **38** °C
